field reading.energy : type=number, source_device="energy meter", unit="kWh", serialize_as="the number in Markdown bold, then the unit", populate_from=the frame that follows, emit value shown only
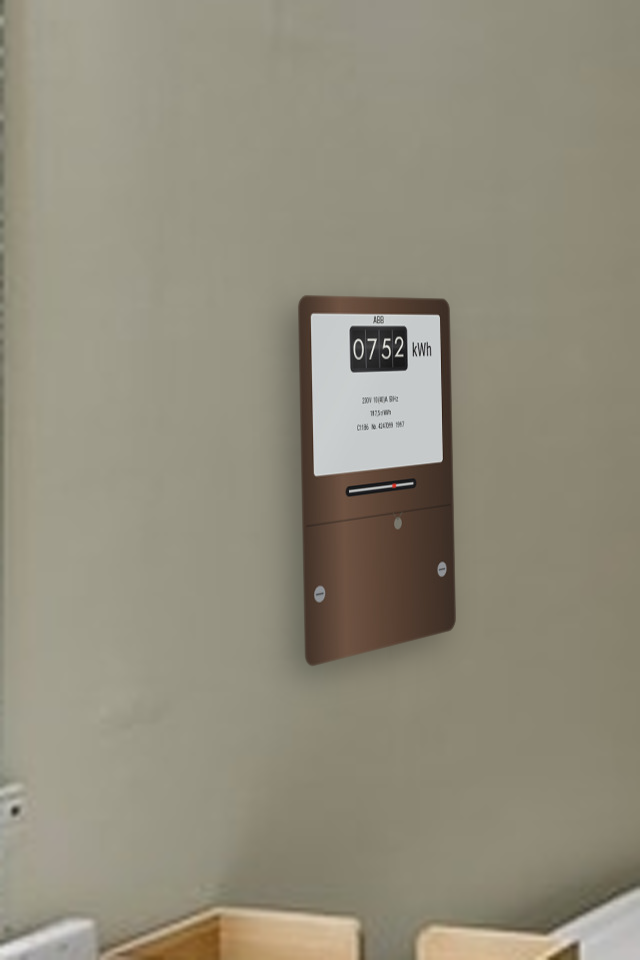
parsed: **752** kWh
